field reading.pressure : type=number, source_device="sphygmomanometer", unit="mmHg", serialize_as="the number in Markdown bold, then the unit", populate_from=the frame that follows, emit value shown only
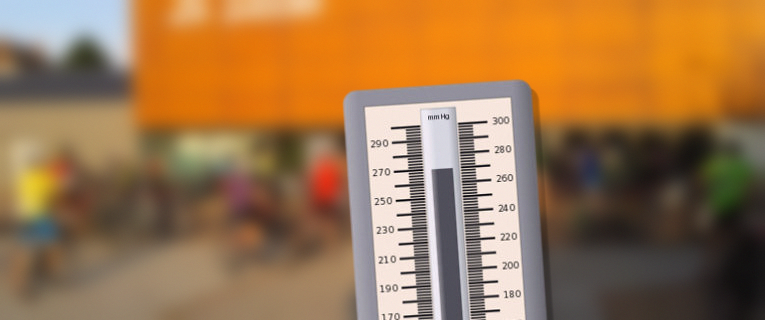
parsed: **270** mmHg
